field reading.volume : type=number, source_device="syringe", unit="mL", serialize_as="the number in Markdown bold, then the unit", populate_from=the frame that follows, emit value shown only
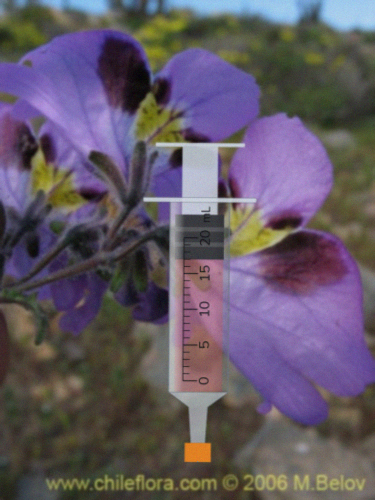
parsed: **17** mL
